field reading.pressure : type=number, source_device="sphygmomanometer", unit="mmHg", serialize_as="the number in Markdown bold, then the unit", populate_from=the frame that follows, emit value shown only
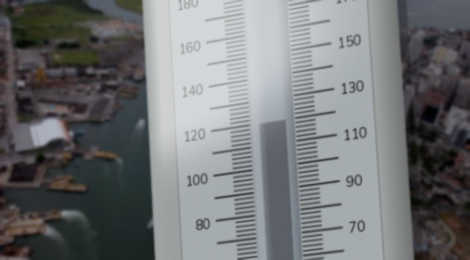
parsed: **120** mmHg
